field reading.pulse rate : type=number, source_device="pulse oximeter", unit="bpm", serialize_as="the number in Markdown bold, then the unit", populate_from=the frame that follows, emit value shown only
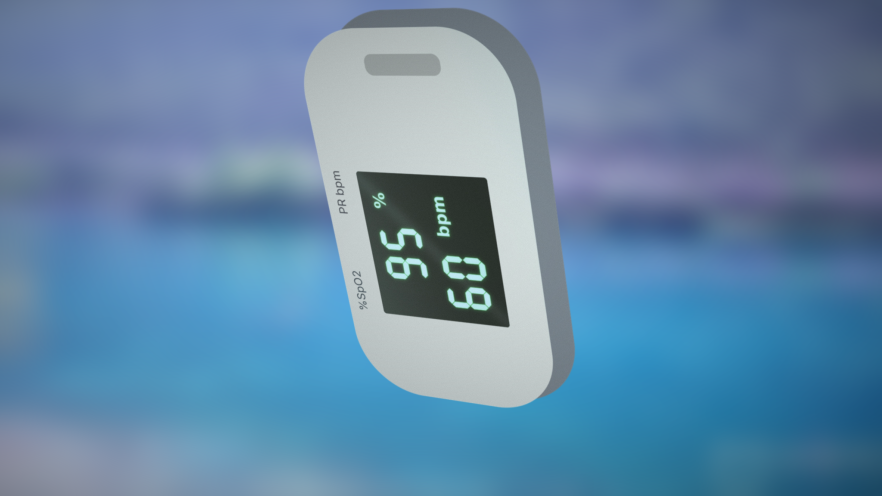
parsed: **60** bpm
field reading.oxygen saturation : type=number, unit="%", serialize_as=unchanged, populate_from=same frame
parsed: **95** %
